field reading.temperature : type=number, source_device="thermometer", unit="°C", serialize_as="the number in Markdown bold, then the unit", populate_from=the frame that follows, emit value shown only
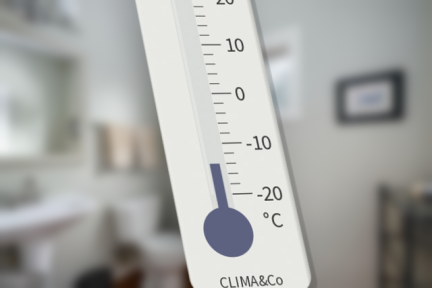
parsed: **-14** °C
